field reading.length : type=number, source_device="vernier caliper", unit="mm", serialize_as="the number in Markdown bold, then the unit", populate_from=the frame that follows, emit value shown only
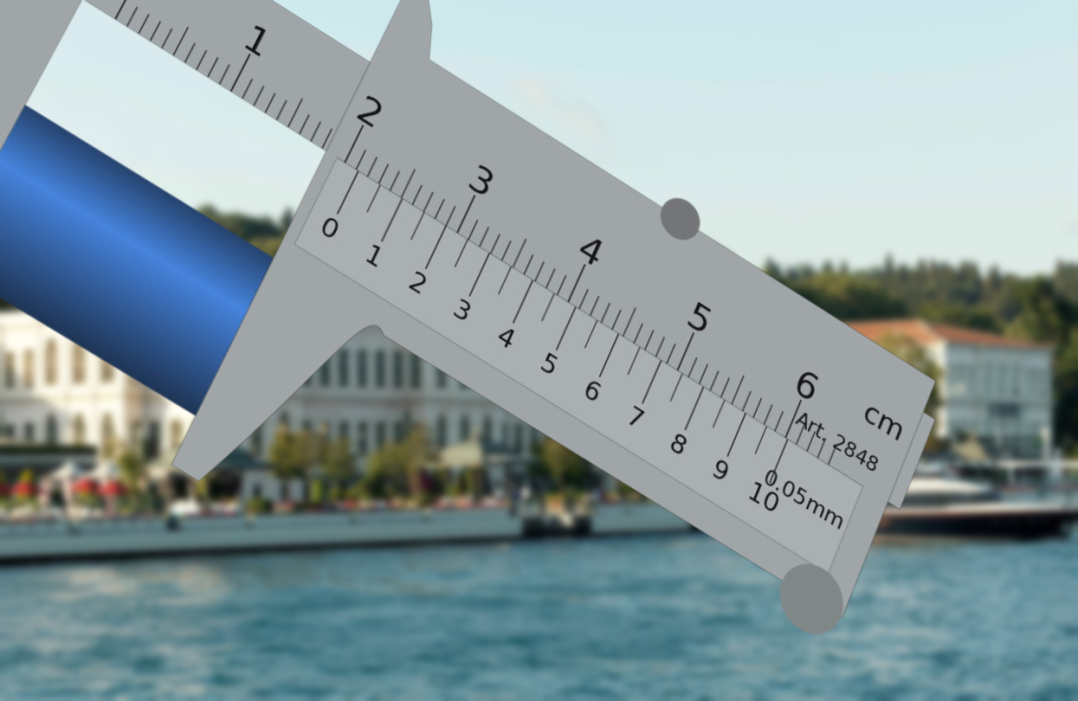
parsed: **21.2** mm
